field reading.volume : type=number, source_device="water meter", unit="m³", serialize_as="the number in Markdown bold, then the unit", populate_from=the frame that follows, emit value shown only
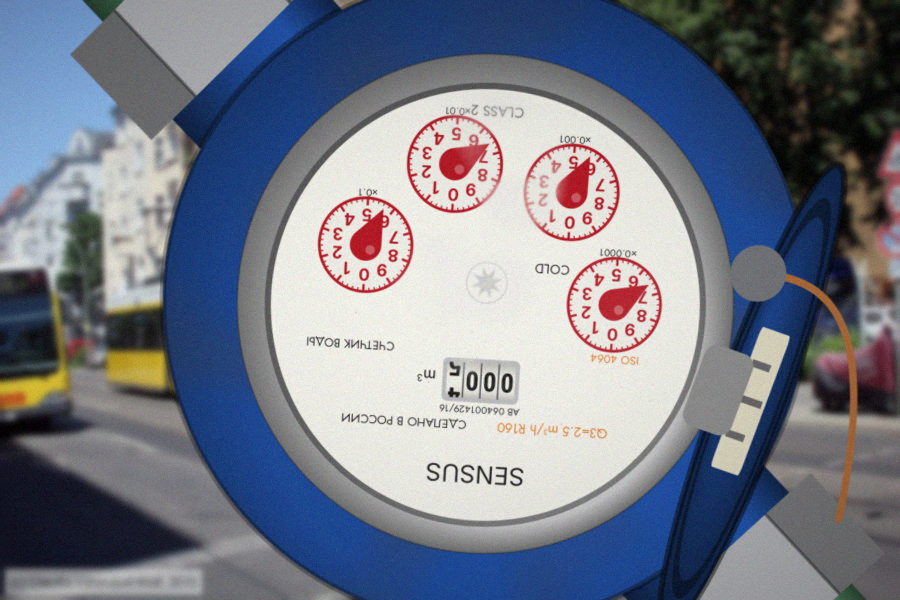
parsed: **4.5656** m³
